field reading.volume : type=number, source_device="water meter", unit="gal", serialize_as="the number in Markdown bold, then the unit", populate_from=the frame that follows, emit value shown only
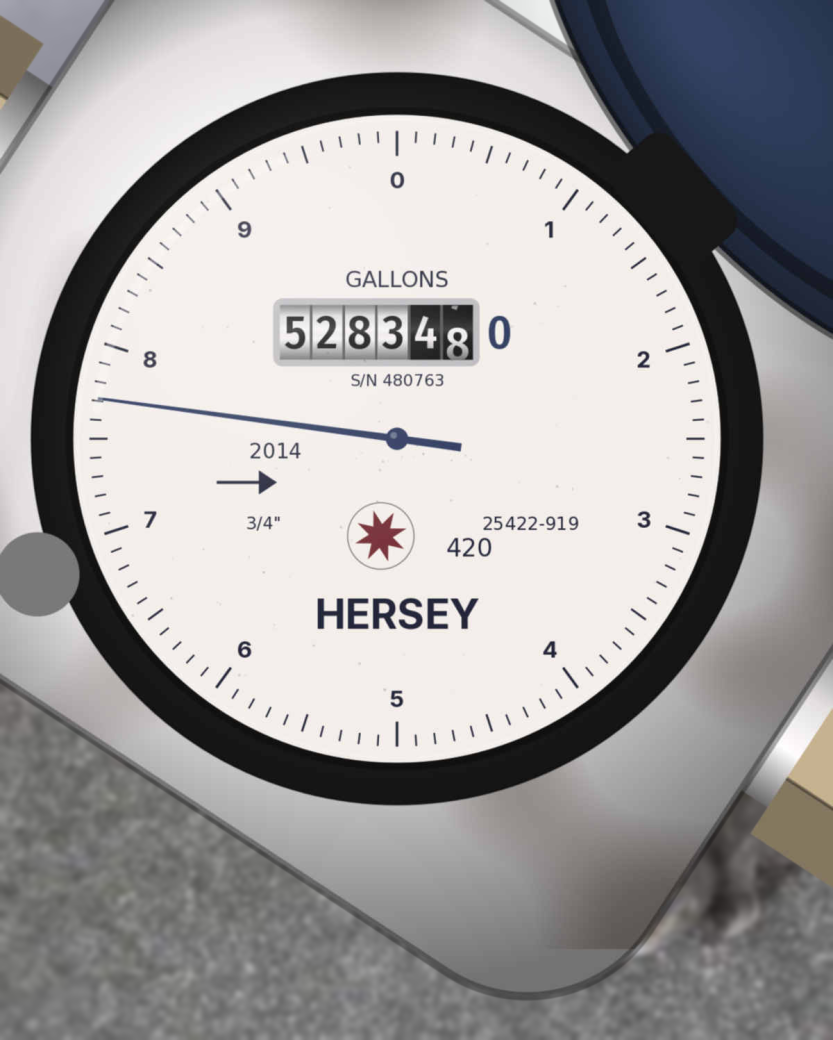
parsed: **5283477.7** gal
